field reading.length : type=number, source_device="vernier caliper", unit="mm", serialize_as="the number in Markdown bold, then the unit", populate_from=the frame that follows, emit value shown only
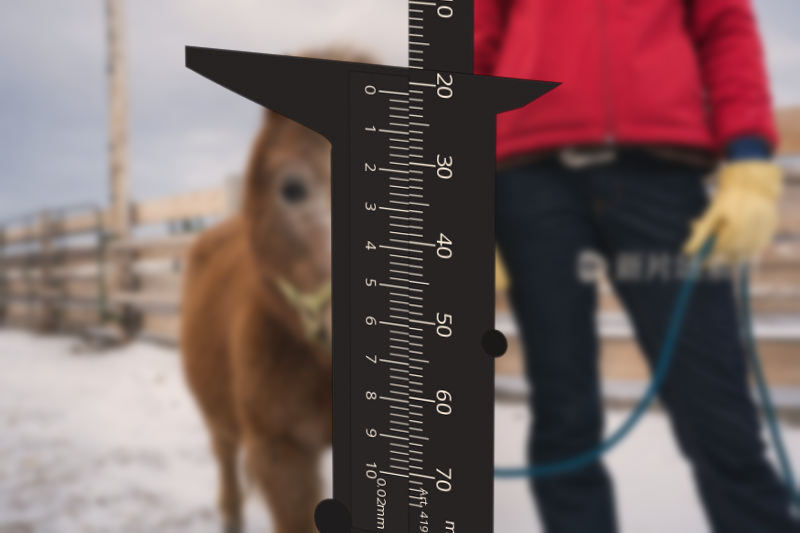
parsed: **21.4** mm
